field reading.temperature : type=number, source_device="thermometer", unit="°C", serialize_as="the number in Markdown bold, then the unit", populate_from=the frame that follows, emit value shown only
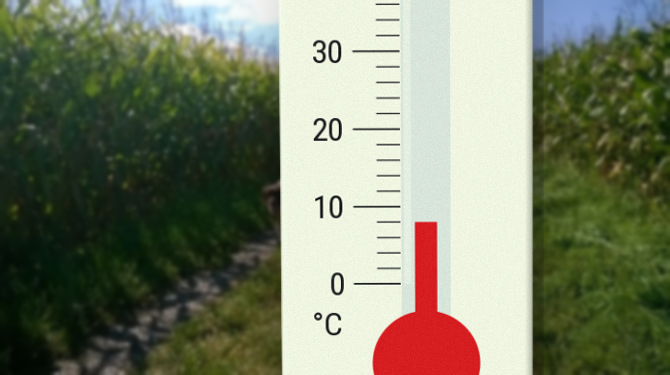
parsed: **8** °C
